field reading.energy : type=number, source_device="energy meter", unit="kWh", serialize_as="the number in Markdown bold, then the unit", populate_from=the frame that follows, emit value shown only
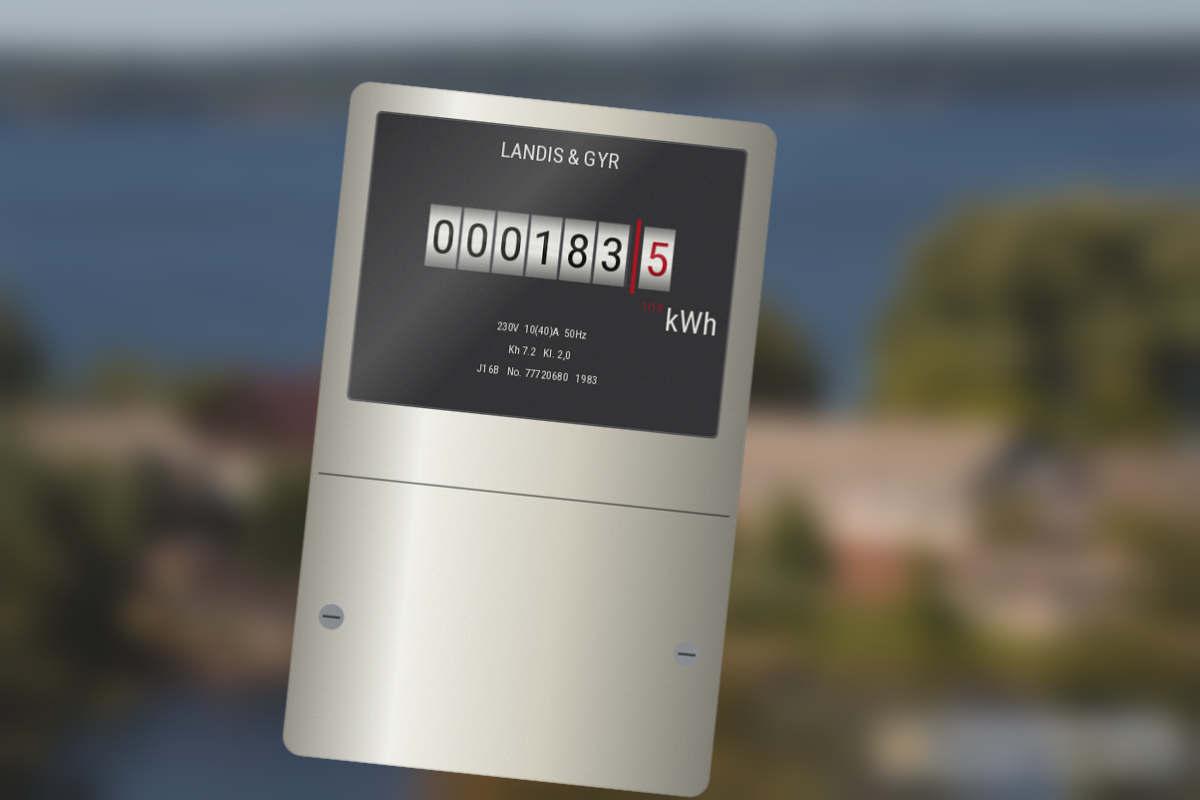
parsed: **183.5** kWh
